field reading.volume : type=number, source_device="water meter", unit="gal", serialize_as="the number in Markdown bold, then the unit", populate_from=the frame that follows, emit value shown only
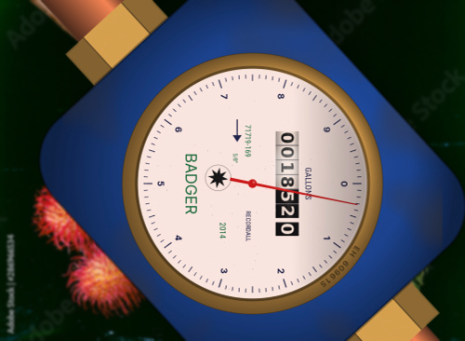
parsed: **18520.3** gal
